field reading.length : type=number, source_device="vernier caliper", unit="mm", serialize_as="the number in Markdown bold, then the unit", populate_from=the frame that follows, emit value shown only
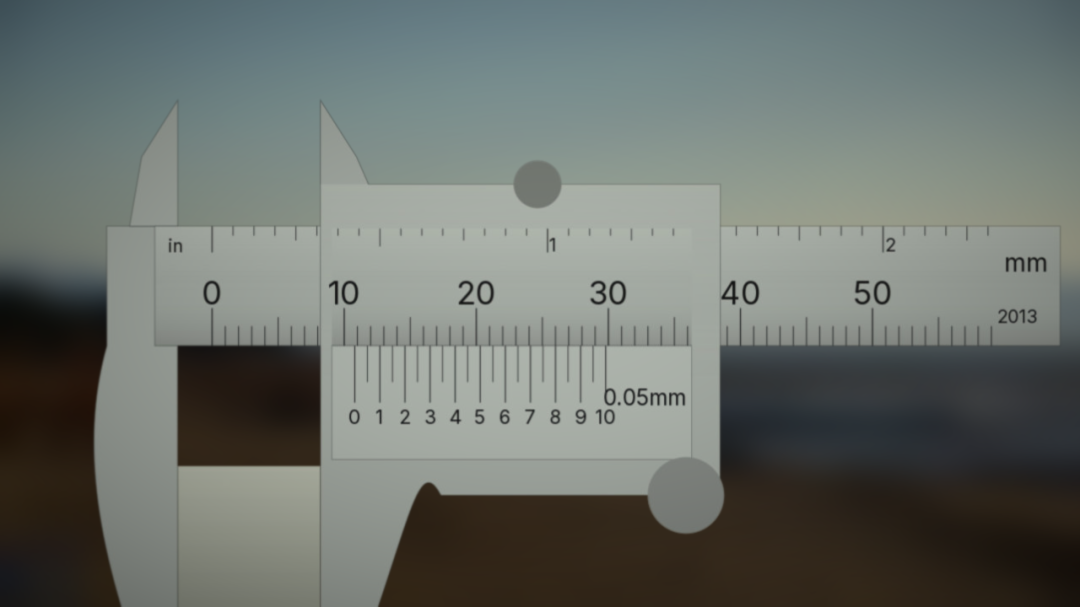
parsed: **10.8** mm
